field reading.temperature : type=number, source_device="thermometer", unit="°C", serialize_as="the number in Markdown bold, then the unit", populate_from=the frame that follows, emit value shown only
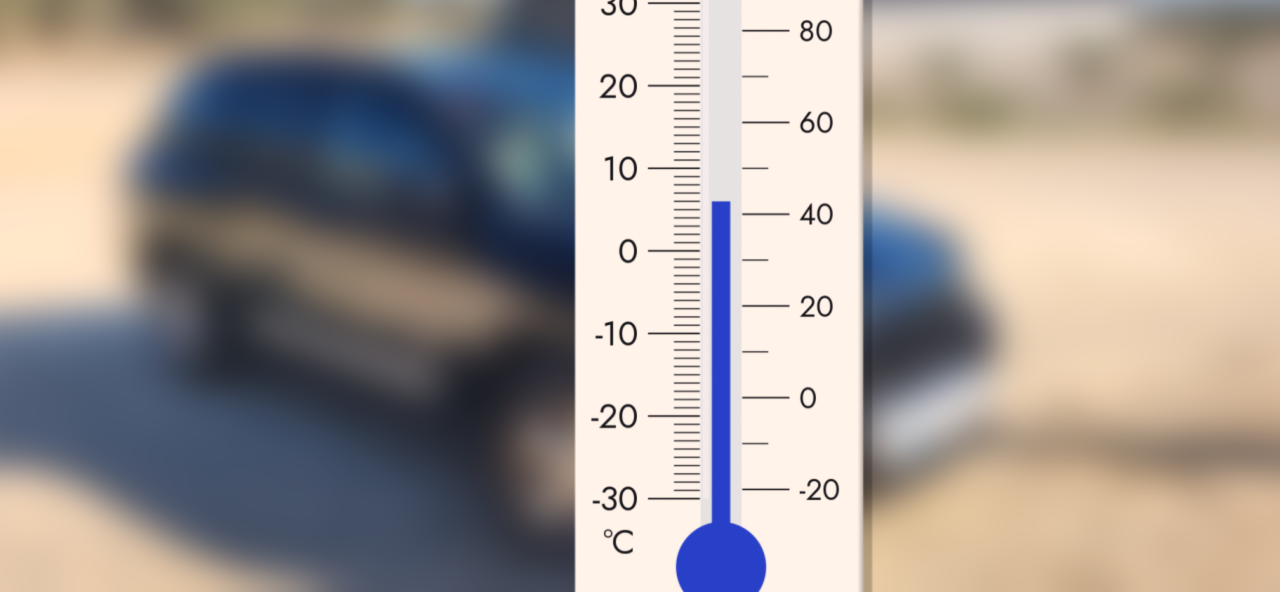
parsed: **6** °C
